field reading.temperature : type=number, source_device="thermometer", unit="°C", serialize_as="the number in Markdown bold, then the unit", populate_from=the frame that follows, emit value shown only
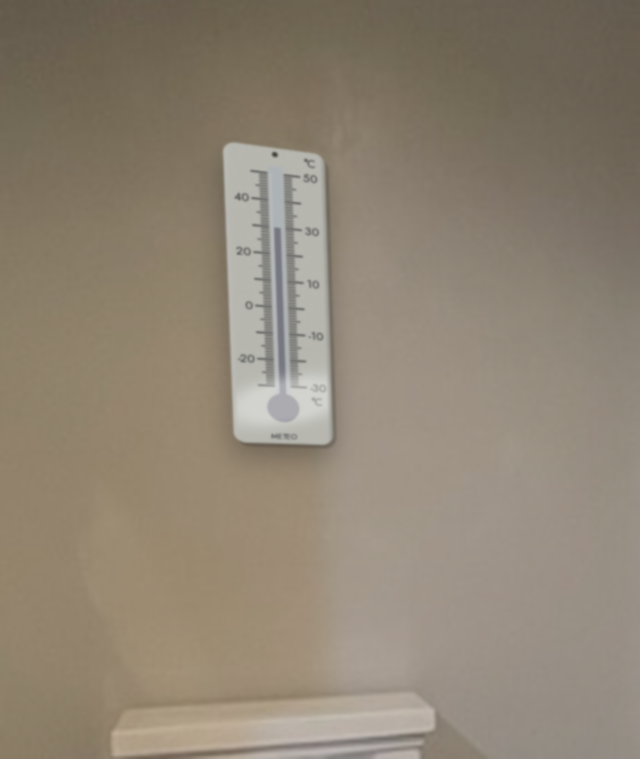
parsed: **30** °C
